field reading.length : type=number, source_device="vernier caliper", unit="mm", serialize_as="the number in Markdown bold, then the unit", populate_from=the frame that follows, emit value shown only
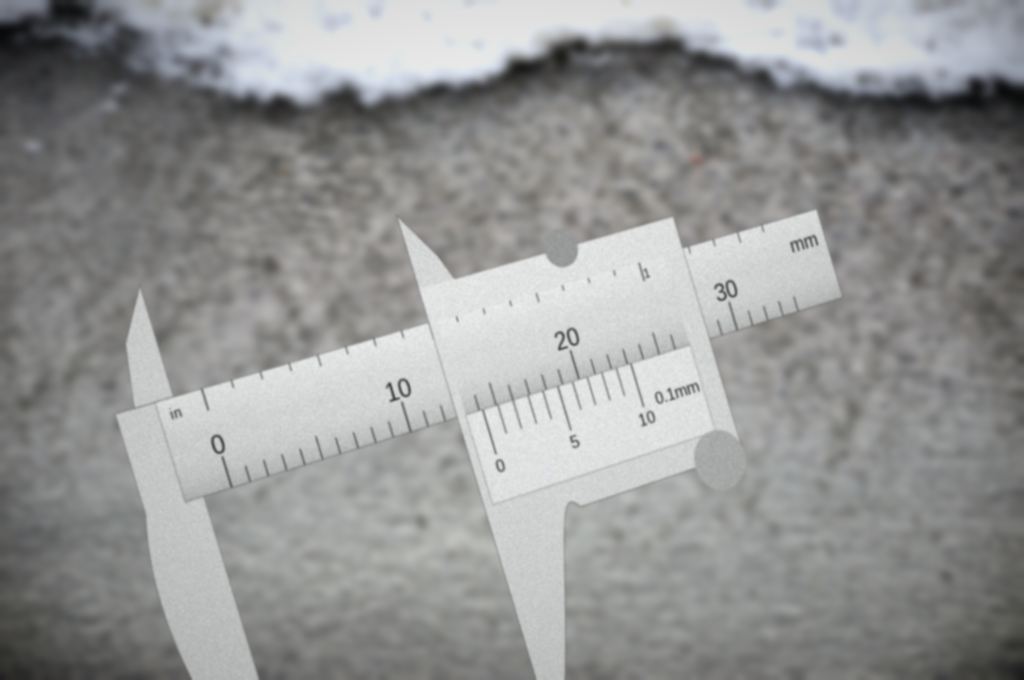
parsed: **14.2** mm
